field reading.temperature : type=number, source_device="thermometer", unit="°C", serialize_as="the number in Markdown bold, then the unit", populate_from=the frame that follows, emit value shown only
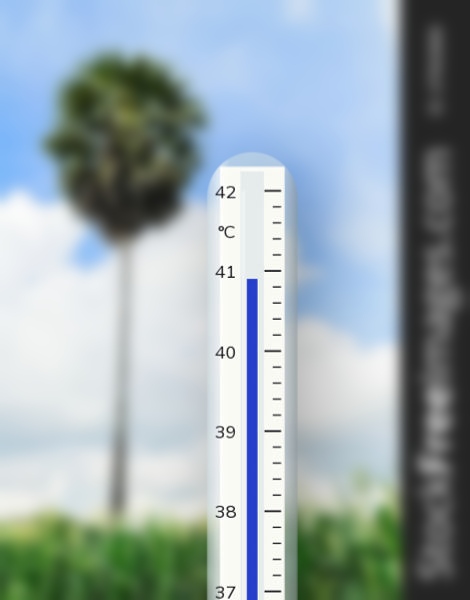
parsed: **40.9** °C
